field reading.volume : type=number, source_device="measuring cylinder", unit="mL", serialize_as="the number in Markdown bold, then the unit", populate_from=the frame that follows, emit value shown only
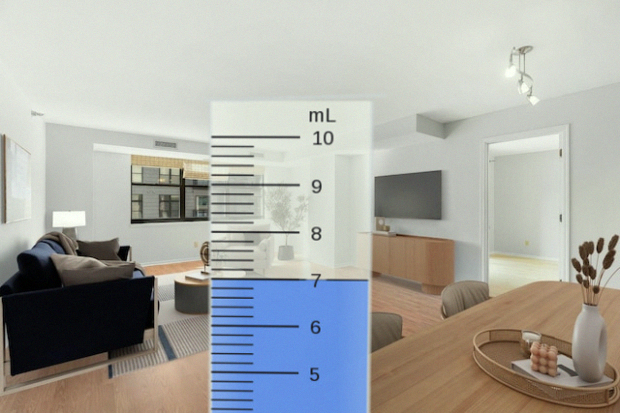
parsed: **7** mL
